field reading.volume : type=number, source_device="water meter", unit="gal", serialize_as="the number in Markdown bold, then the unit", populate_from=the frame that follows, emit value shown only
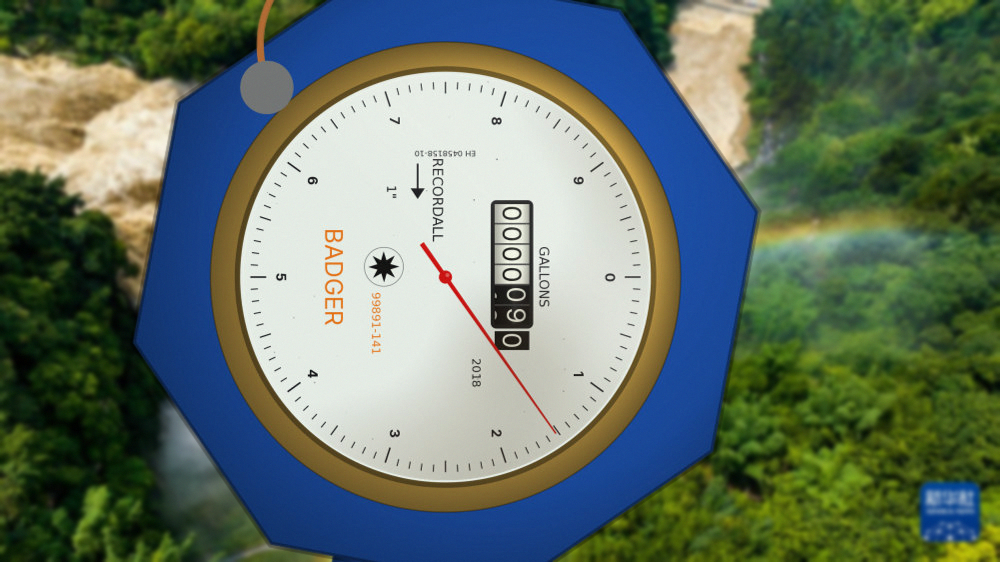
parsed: **91.5** gal
